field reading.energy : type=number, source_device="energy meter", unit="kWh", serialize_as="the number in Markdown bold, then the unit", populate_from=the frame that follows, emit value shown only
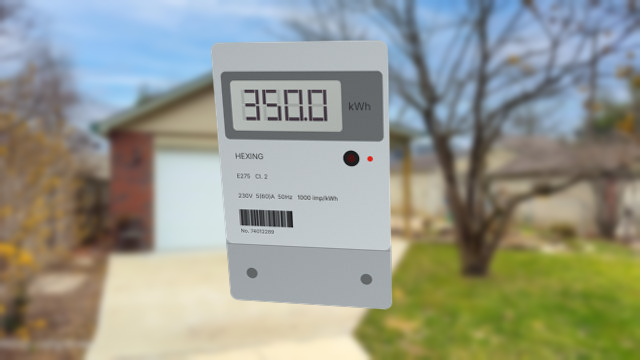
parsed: **350.0** kWh
